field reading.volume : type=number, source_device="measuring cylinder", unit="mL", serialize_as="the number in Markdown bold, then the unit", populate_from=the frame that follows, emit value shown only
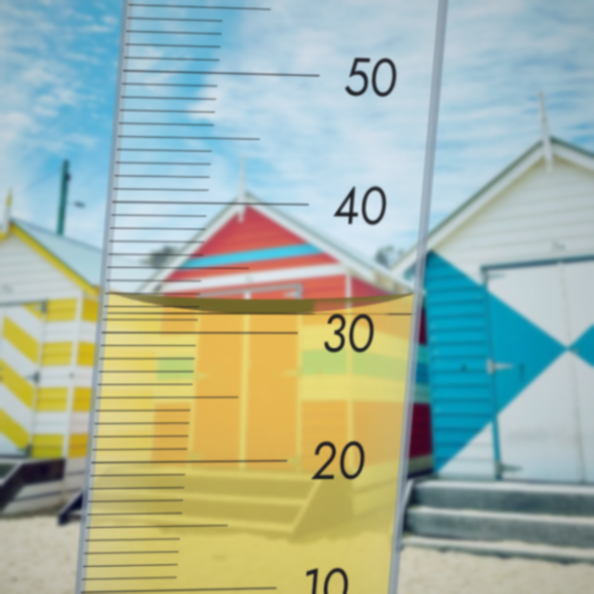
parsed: **31.5** mL
